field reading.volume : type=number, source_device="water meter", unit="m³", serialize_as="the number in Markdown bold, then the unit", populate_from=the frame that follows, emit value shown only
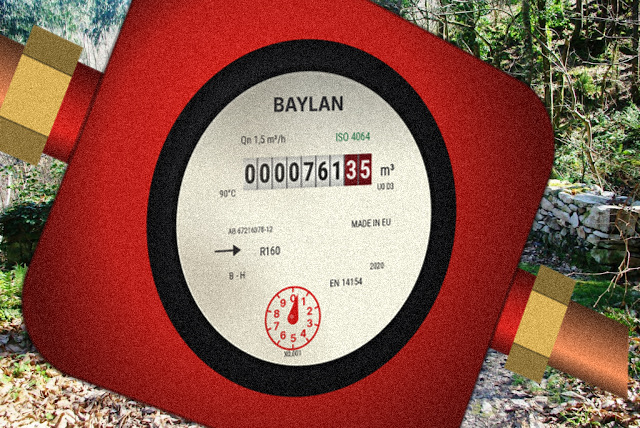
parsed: **761.350** m³
